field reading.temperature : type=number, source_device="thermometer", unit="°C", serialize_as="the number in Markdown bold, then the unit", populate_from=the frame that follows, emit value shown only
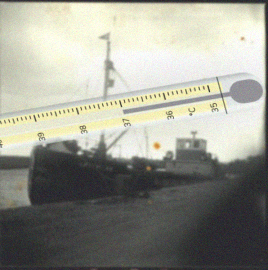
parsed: **37** °C
